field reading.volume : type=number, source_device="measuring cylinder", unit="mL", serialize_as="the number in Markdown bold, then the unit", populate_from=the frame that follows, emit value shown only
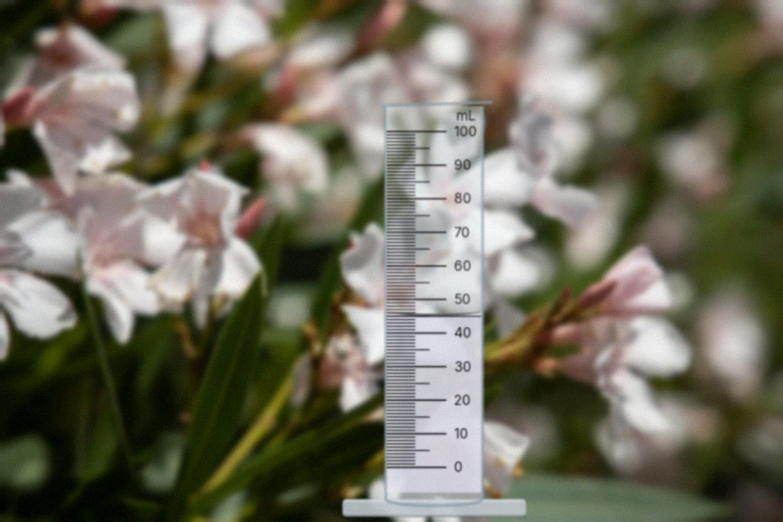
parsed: **45** mL
